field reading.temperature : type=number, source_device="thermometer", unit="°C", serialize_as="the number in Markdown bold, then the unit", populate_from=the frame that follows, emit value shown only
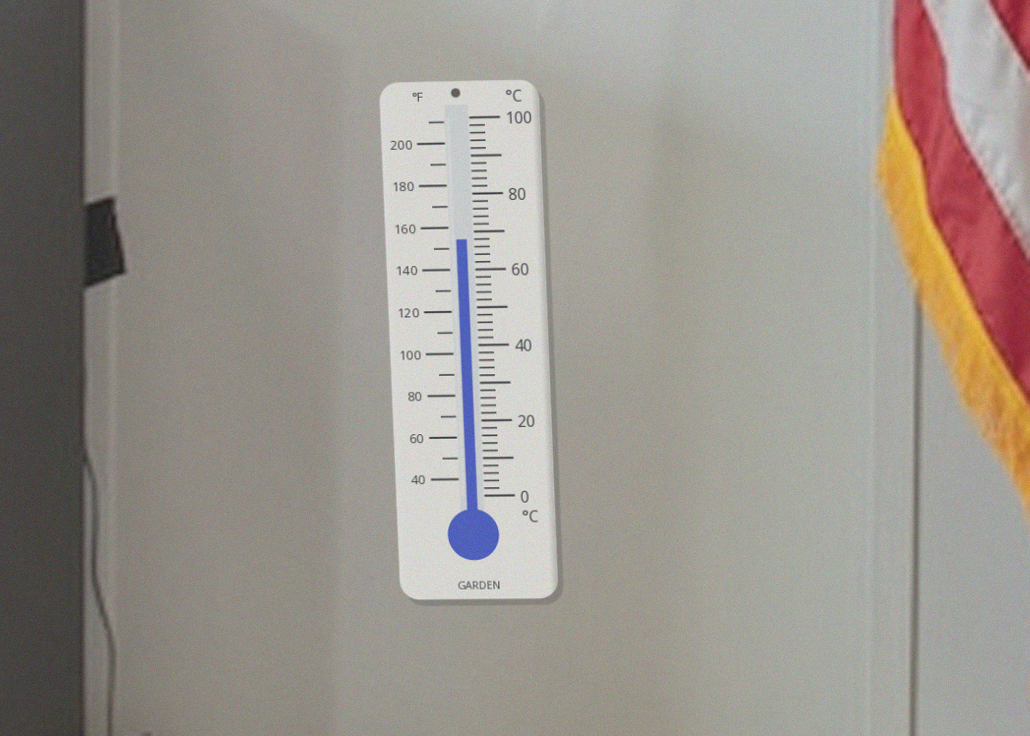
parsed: **68** °C
